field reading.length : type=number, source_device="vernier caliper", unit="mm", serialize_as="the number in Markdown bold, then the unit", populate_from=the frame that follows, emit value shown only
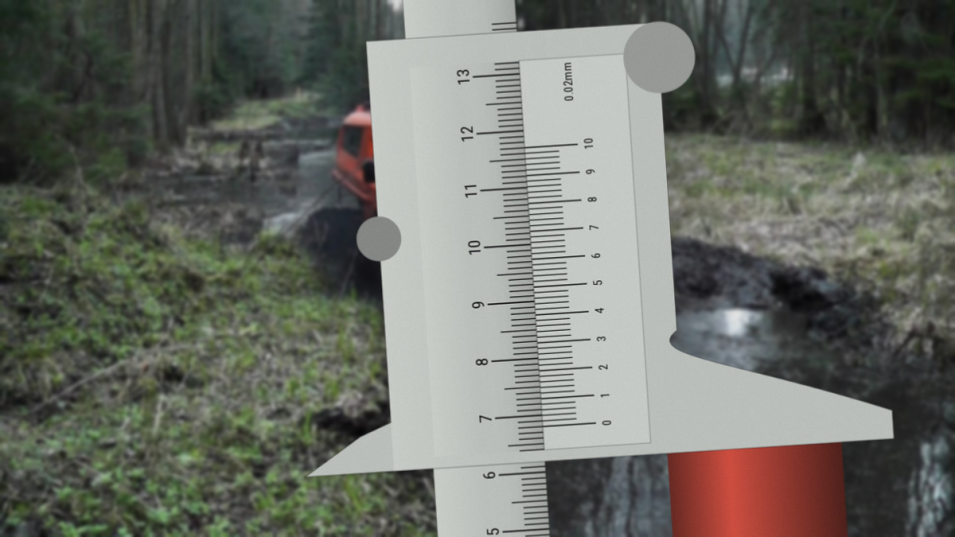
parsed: **68.0** mm
